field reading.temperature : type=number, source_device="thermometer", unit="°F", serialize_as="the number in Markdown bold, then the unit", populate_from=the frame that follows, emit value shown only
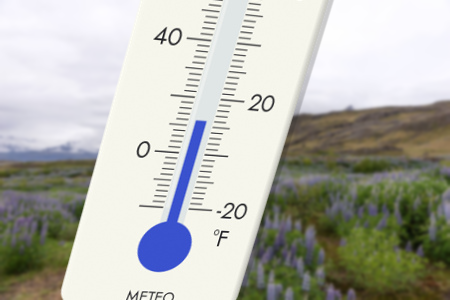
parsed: **12** °F
